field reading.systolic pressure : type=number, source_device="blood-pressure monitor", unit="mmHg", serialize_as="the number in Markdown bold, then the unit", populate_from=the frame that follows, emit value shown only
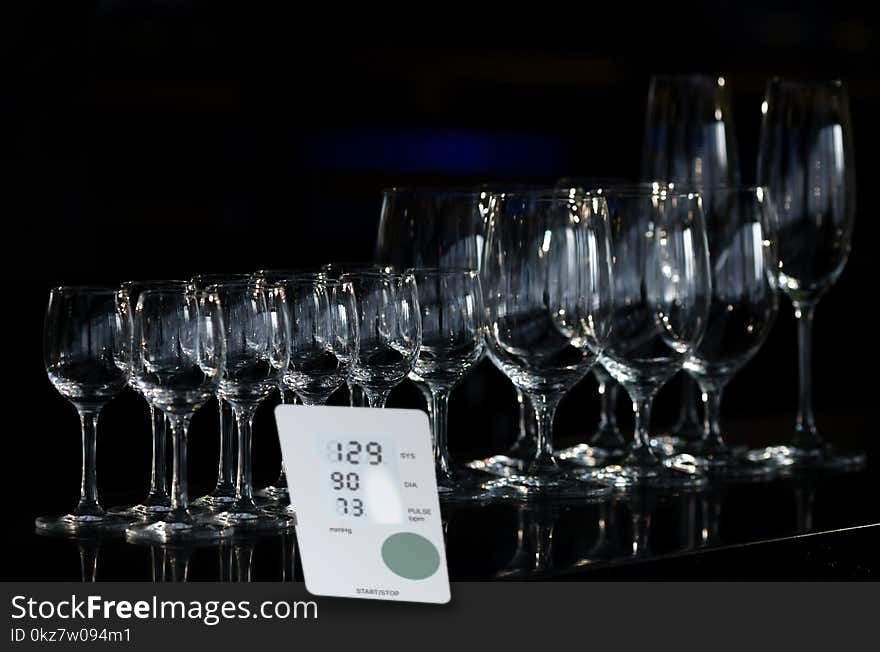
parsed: **129** mmHg
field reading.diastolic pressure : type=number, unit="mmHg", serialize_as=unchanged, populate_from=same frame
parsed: **90** mmHg
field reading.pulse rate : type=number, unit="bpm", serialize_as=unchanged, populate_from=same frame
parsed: **73** bpm
